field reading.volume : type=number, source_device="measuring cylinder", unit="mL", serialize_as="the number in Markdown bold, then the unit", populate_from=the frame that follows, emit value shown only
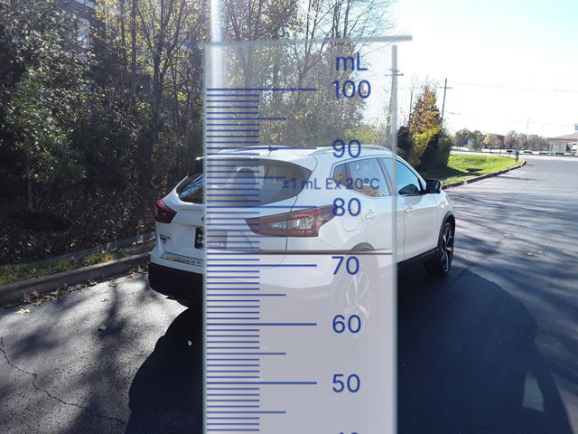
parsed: **72** mL
